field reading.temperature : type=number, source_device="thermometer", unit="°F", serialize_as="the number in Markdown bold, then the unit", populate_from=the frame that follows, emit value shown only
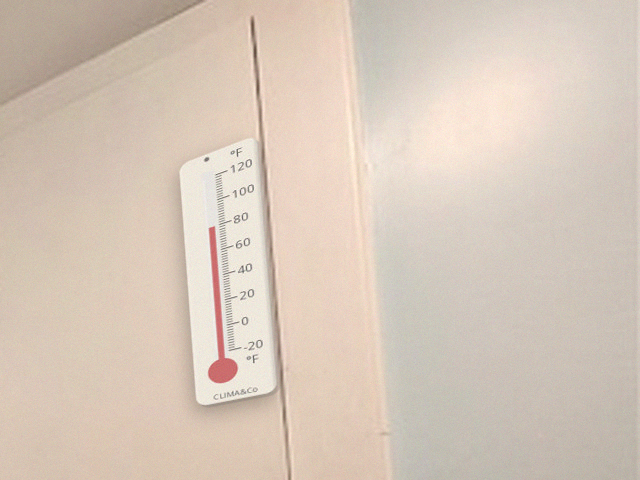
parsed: **80** °F
